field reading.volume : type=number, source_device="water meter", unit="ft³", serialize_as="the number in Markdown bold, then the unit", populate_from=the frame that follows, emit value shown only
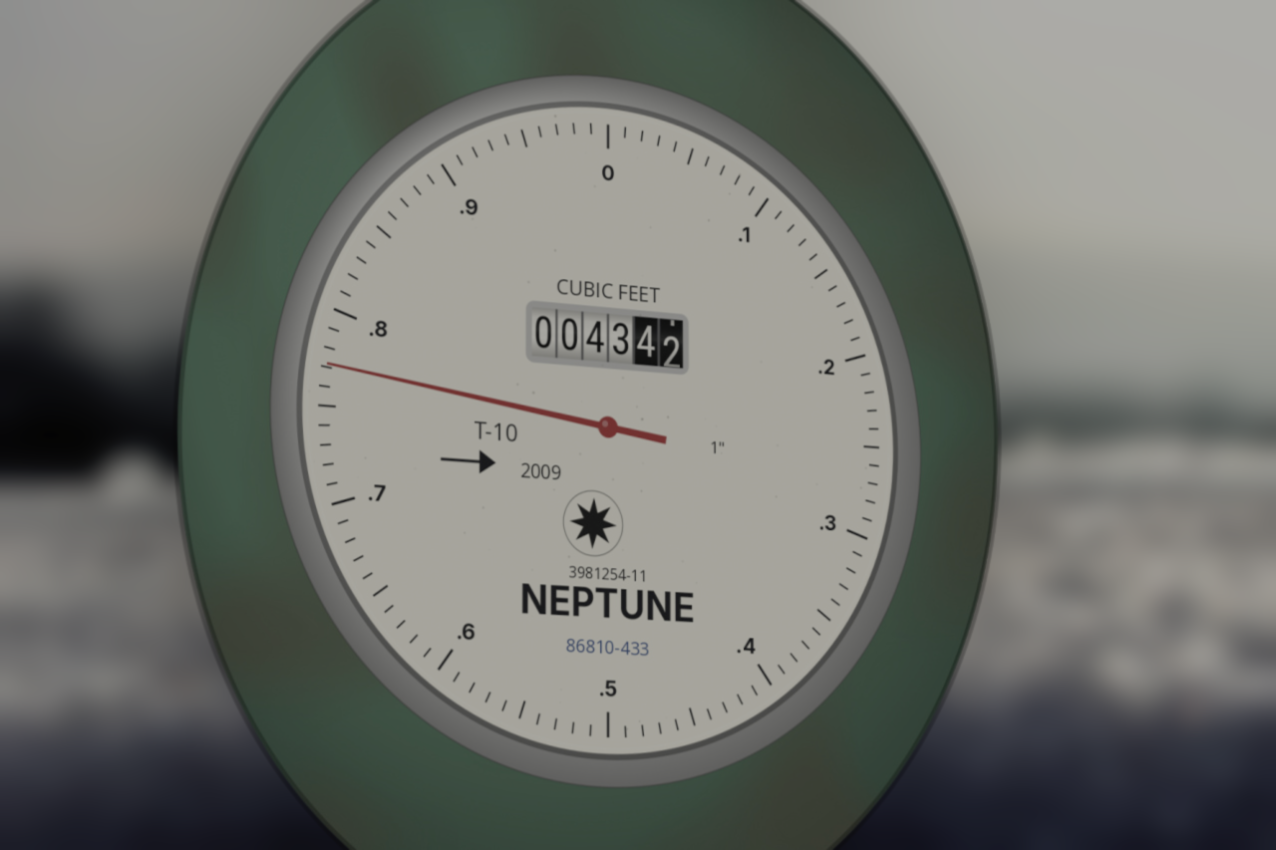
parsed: **4341.77** ft³
